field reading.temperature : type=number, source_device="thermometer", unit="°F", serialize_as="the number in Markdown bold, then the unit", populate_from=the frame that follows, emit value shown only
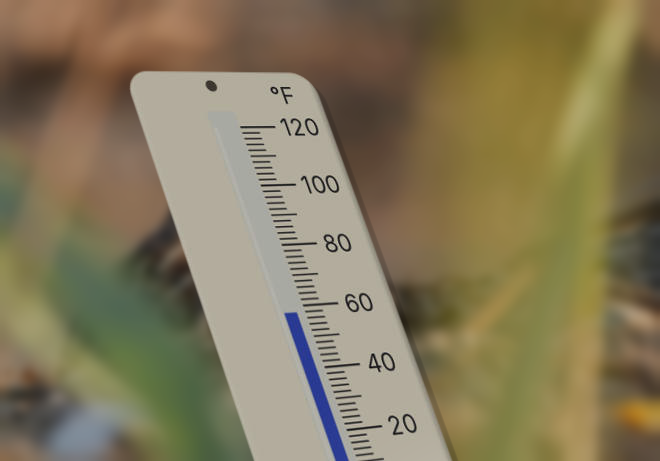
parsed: **58** °F
